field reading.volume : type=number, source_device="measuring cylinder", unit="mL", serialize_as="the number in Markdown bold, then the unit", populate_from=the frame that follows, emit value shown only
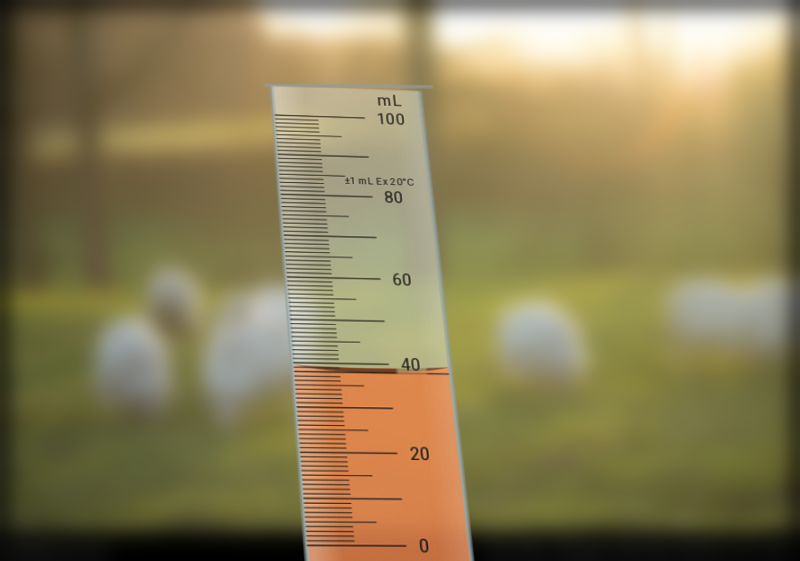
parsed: **38** mL
